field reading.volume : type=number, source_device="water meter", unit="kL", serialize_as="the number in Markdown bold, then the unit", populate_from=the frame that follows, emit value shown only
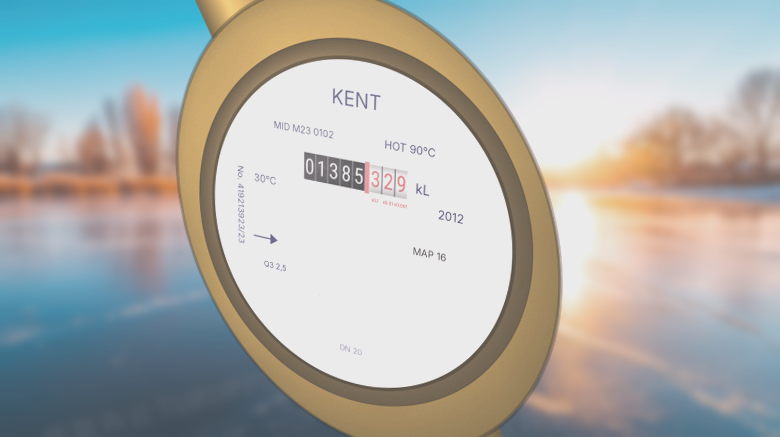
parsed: **1385.329** kL
